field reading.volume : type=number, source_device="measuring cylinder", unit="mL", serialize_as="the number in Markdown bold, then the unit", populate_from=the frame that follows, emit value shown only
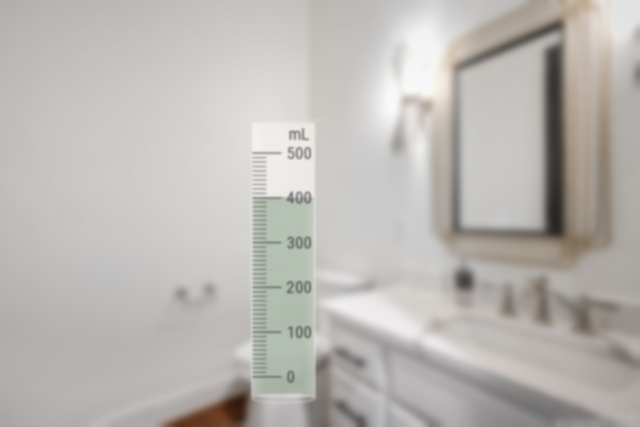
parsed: **400** mL
